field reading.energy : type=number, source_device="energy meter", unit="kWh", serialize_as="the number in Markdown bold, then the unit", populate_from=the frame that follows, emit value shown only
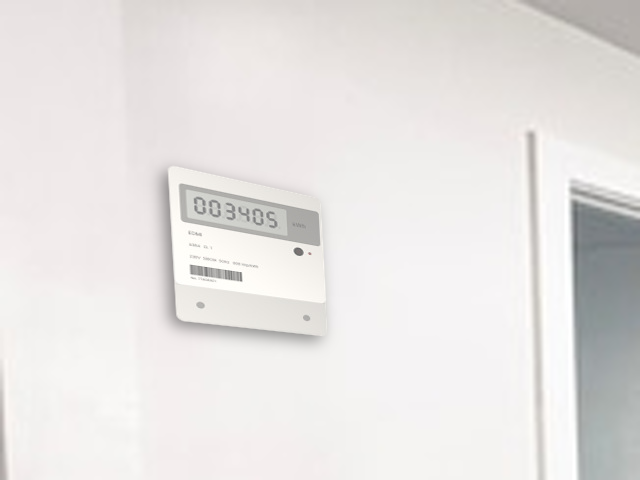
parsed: **3405** kWh
